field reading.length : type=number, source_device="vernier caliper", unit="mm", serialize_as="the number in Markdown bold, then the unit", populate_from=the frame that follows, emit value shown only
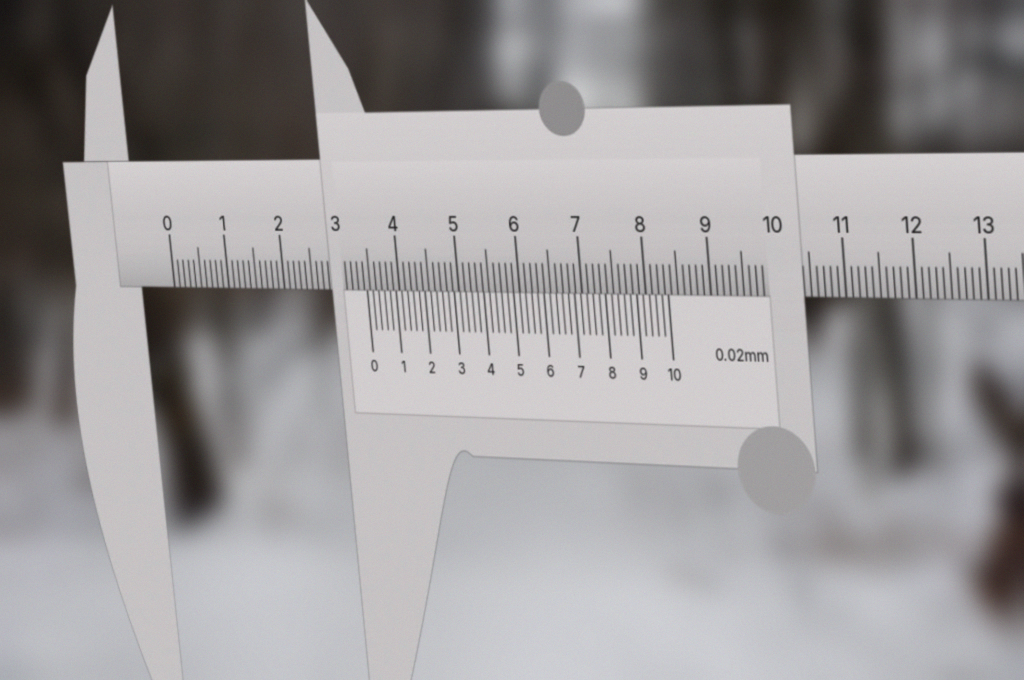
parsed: **34.5** mm
